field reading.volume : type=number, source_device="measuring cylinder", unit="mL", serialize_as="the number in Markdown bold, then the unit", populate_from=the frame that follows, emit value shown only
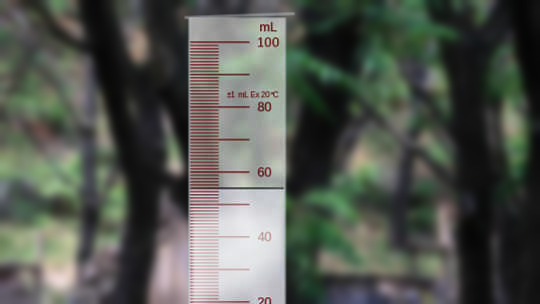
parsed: **55** mL
